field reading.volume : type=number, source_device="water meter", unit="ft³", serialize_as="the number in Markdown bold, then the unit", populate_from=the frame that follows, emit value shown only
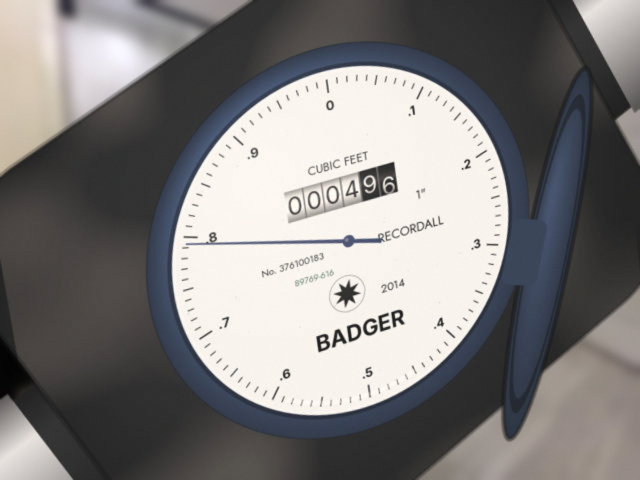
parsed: **495.79** ft³
